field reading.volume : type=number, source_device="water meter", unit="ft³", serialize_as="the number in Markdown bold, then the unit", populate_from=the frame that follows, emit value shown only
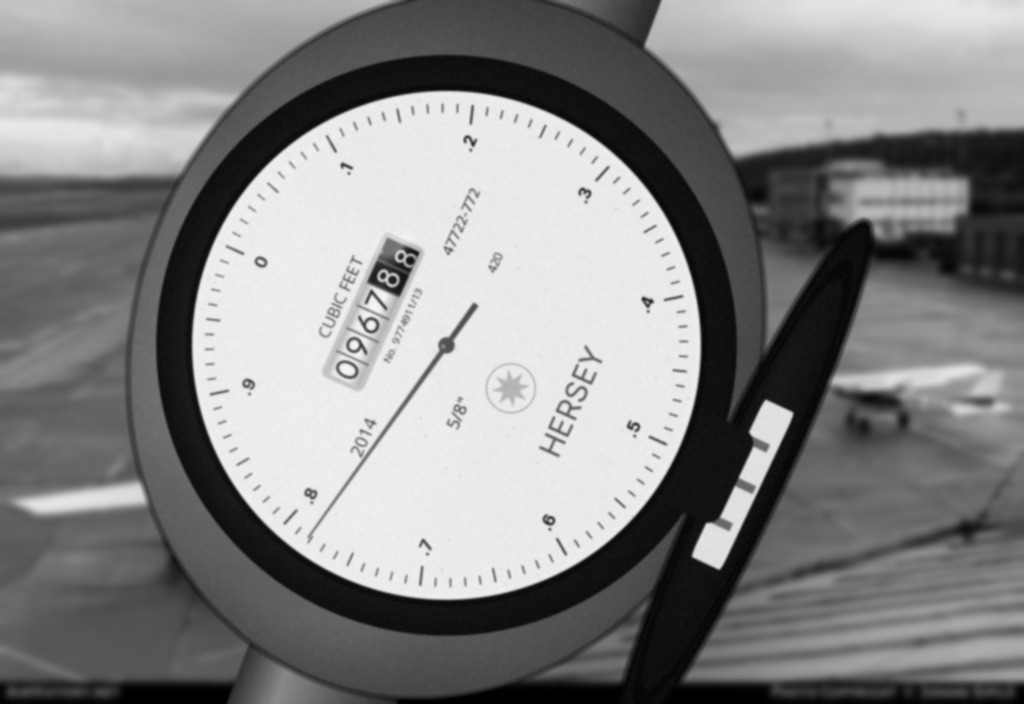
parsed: **96787.78** ft³
